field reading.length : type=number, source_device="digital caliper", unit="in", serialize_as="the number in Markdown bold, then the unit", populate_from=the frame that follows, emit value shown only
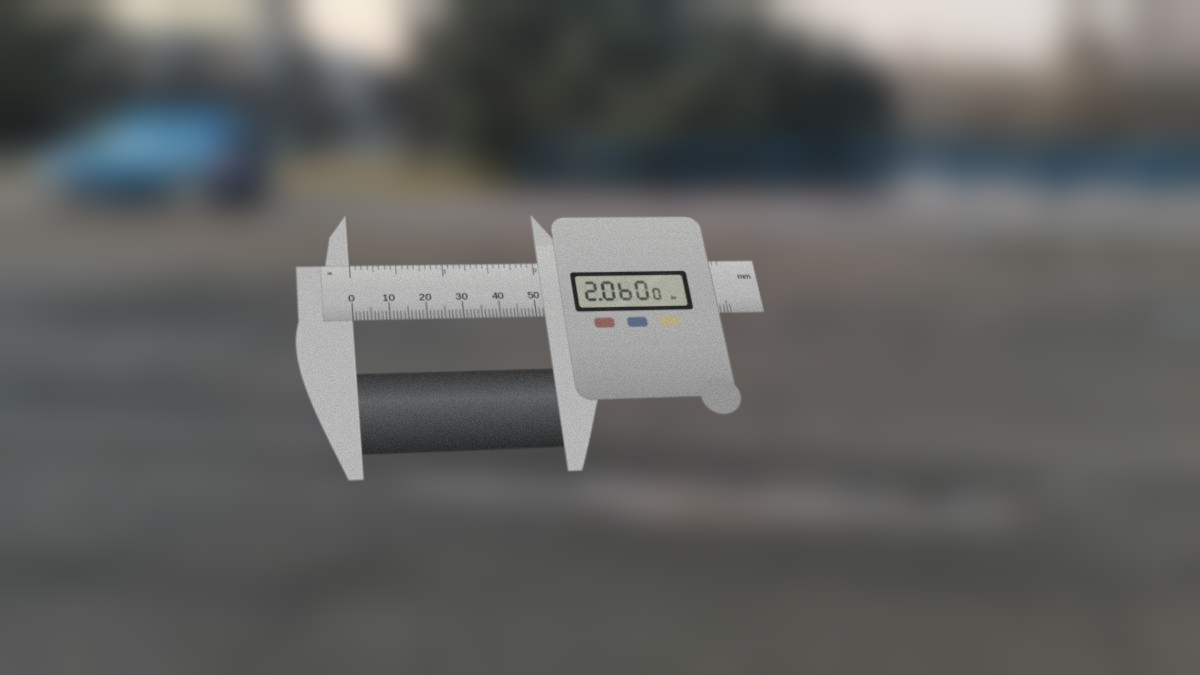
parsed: **2.0600** in
